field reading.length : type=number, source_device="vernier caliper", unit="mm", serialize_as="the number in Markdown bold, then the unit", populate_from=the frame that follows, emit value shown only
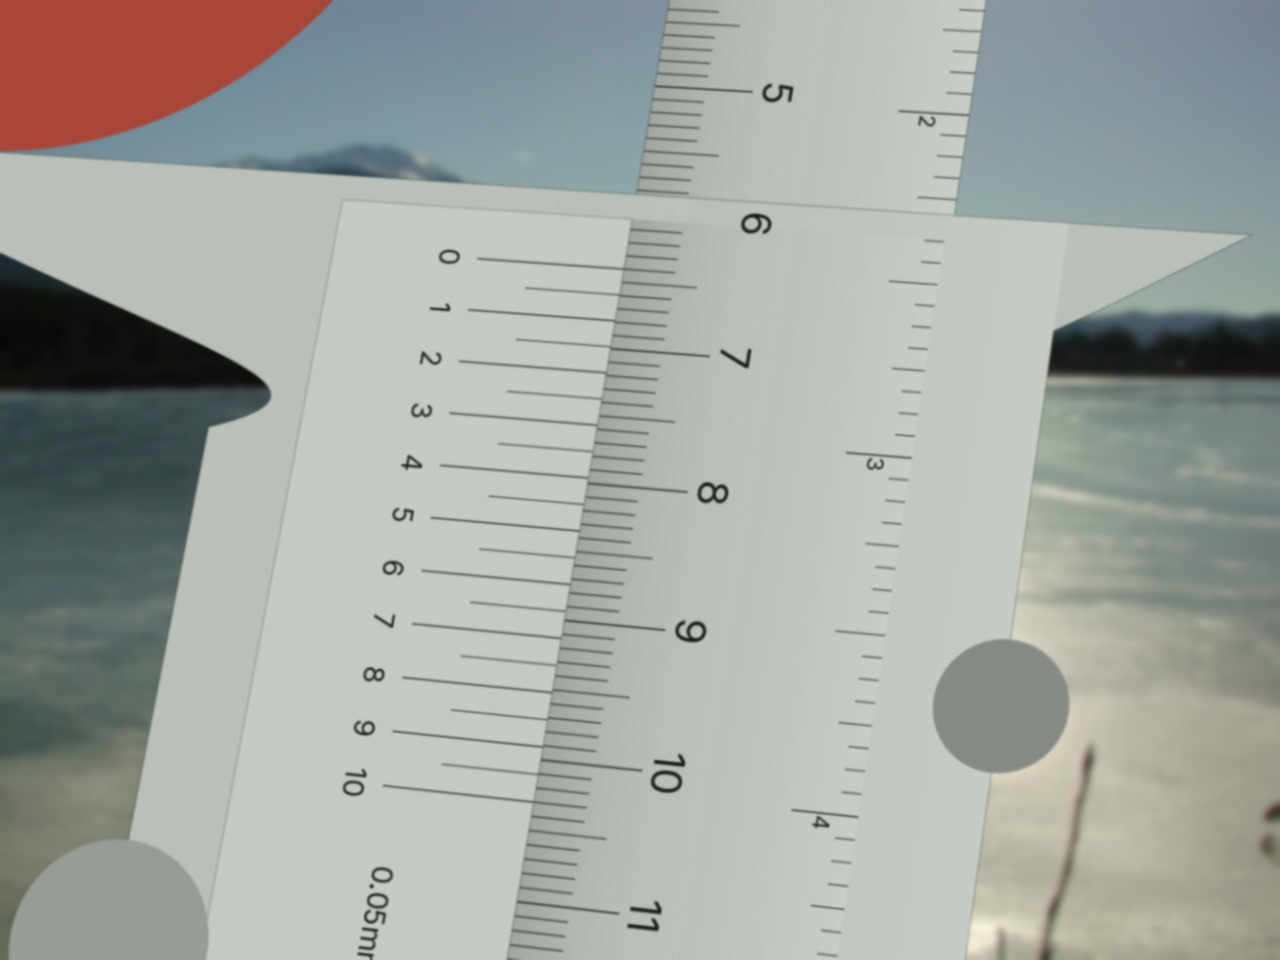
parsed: **64.0** mm
